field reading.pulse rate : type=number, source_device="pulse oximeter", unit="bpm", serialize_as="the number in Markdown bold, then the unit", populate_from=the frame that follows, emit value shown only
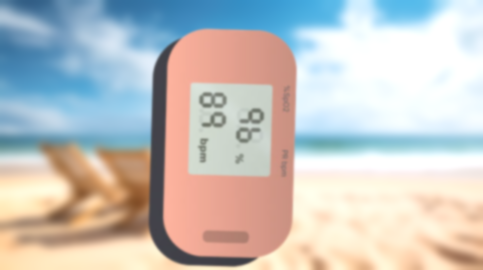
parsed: **89** bpm
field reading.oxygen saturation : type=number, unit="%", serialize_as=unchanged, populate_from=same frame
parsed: **96** %
